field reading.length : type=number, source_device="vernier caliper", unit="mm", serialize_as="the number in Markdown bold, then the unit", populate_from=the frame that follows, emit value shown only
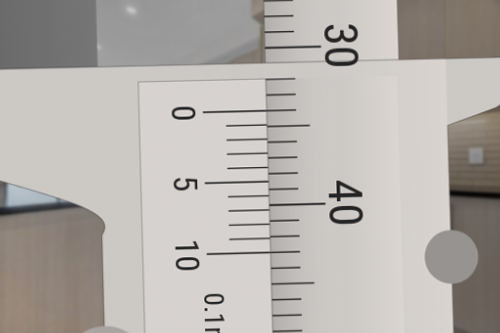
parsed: **34.0** mm
